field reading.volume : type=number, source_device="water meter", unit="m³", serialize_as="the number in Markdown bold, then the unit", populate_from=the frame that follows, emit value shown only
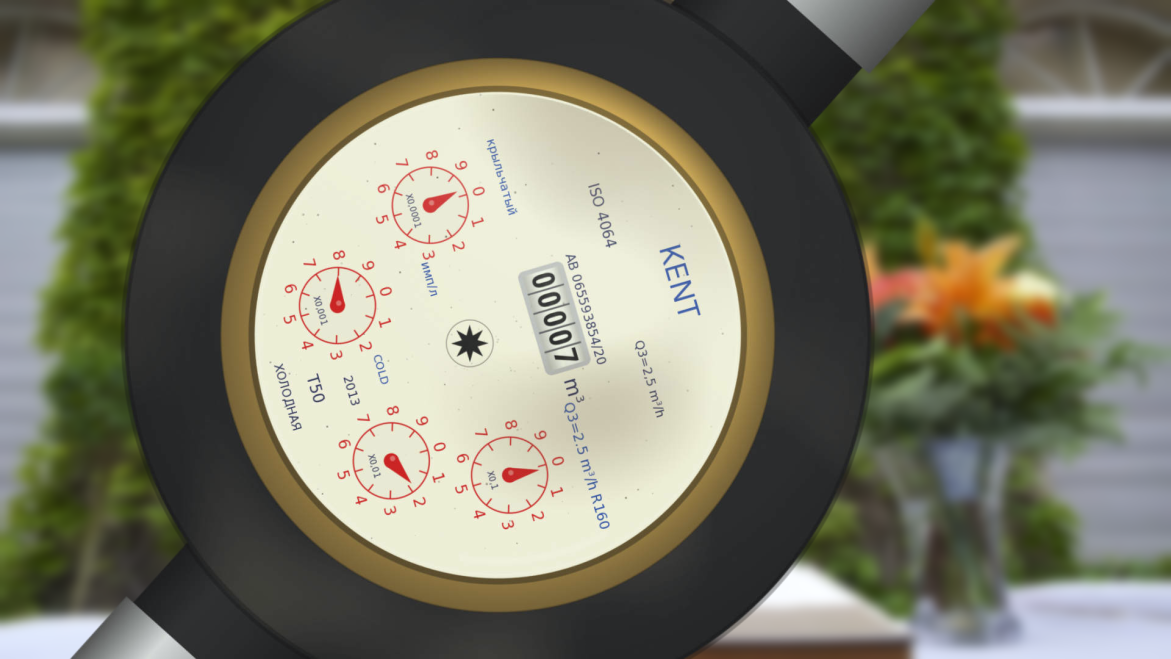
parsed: **7.0179** m³
